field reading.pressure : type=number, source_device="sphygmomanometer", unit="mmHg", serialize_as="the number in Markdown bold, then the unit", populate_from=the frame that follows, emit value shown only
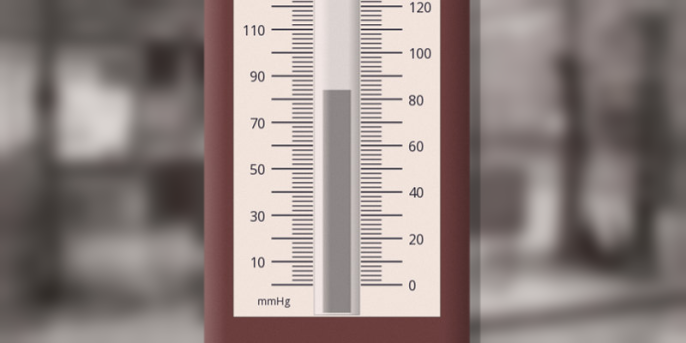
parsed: **84** mmHg
